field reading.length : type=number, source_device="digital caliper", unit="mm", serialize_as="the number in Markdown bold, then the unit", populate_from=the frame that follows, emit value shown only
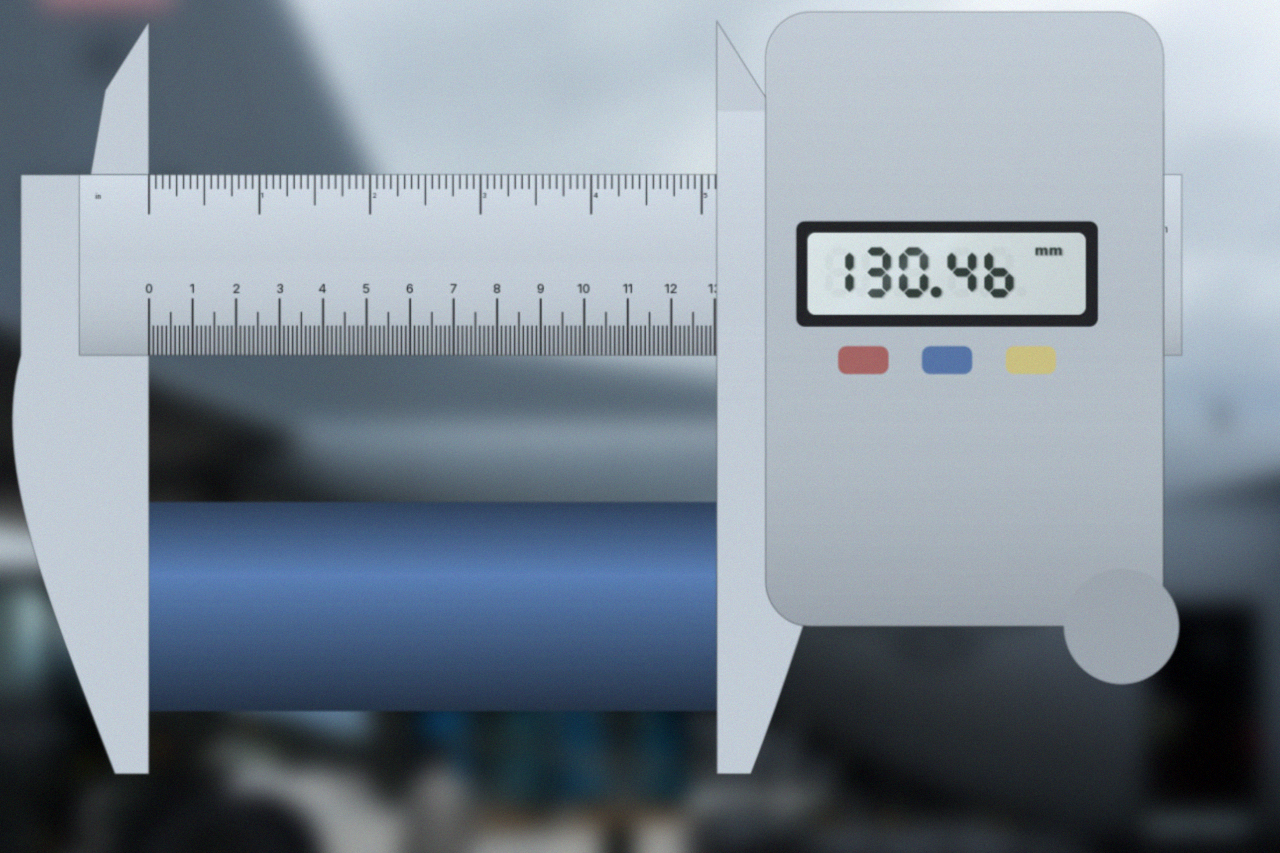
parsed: **130.46** mm
